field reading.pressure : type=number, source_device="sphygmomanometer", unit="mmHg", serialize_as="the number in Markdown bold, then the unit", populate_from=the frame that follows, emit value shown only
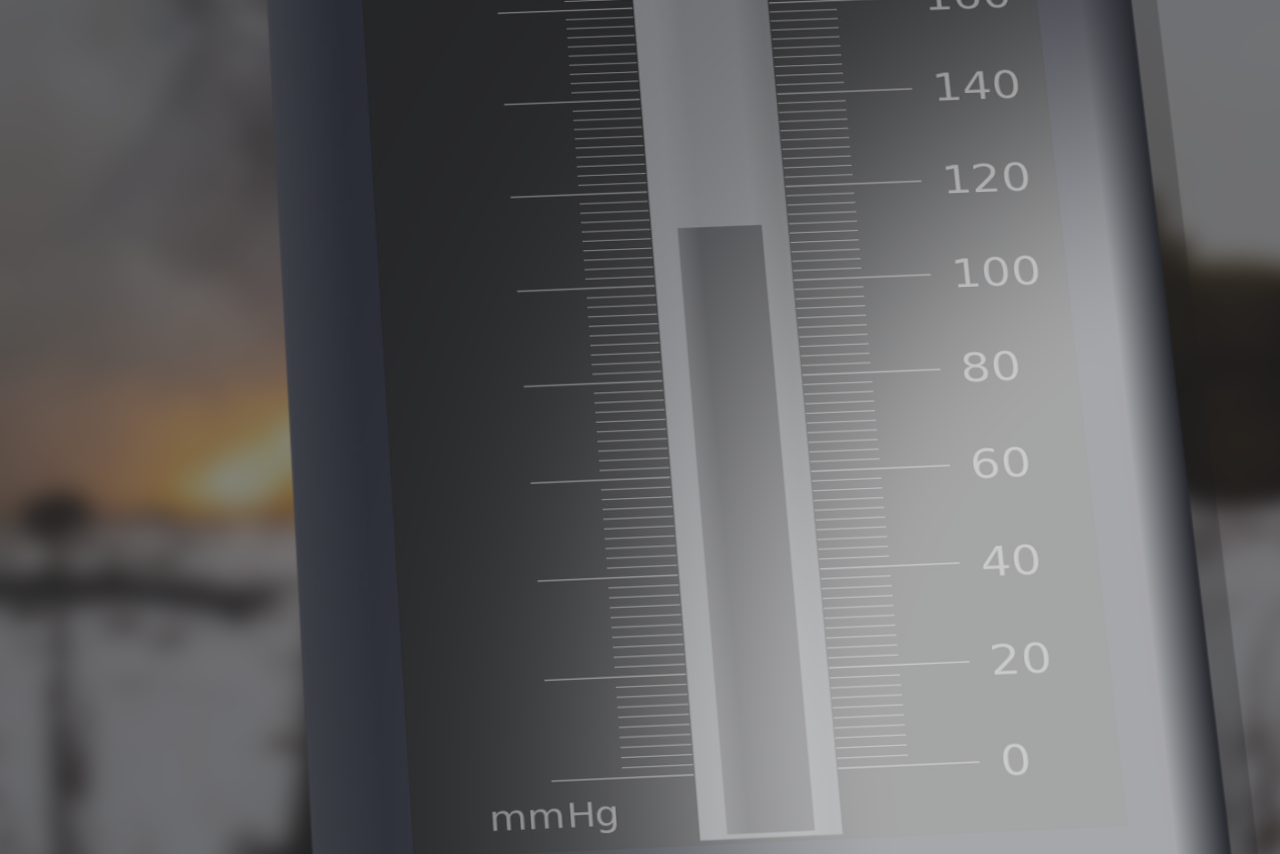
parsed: **112** mmHg
